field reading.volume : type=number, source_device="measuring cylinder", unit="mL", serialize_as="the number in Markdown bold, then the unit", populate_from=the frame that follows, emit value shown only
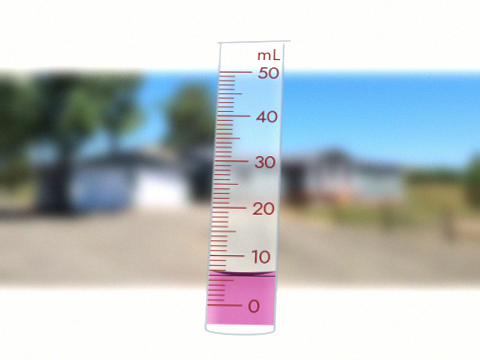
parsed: **6** mL
